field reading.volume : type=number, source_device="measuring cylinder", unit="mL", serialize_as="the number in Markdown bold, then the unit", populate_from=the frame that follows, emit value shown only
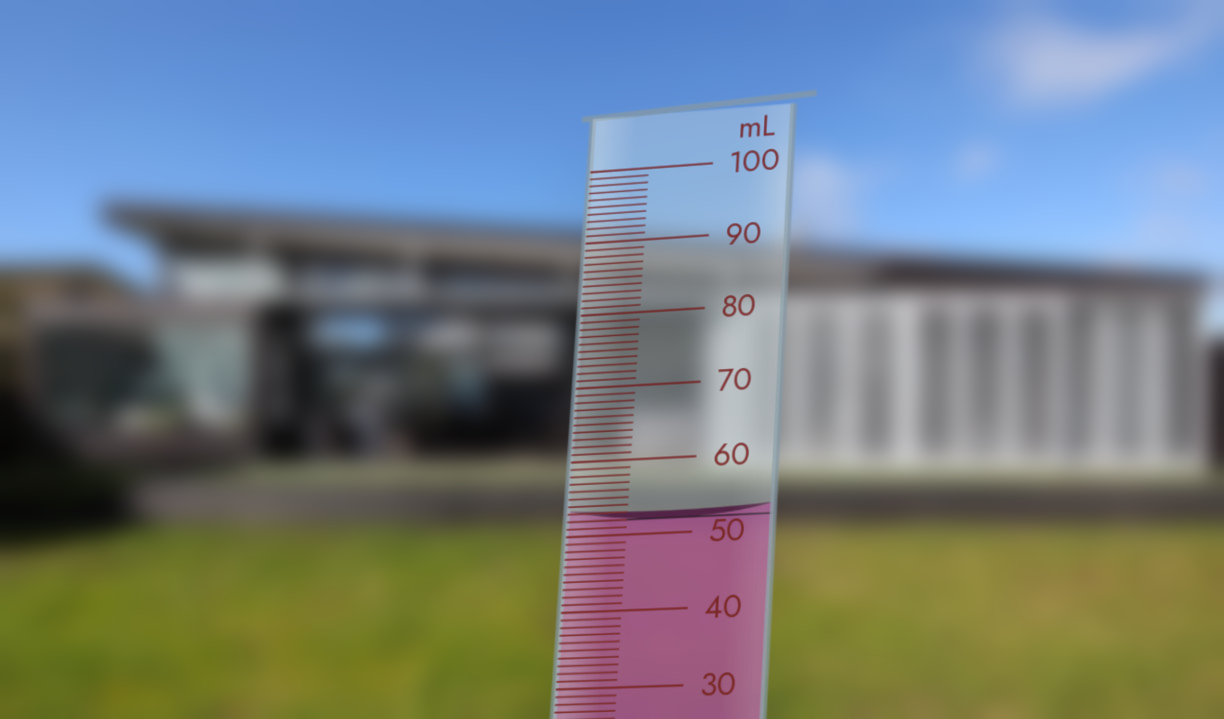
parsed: **52** mL
